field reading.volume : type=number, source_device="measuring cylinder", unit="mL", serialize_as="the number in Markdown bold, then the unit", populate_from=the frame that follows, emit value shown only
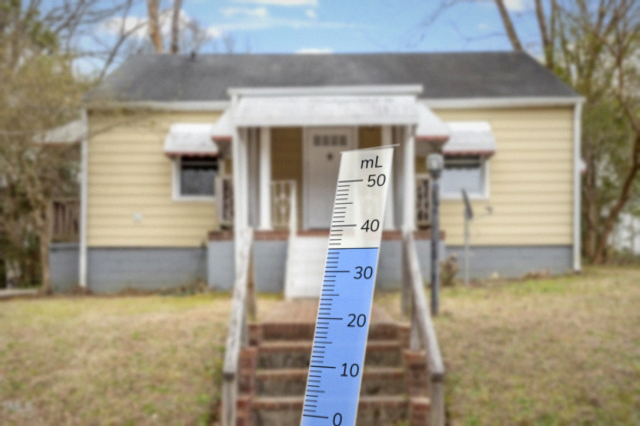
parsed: **35** mL
